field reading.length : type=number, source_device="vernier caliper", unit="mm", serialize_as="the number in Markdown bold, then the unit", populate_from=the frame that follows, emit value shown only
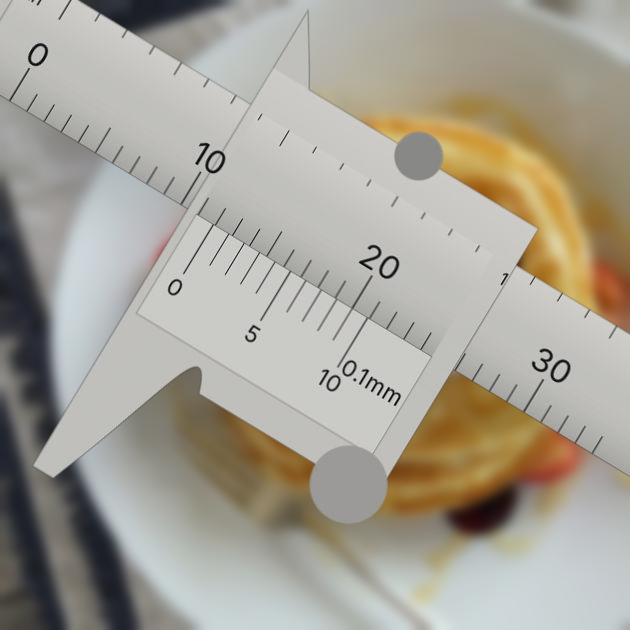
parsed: **11.9** mm
